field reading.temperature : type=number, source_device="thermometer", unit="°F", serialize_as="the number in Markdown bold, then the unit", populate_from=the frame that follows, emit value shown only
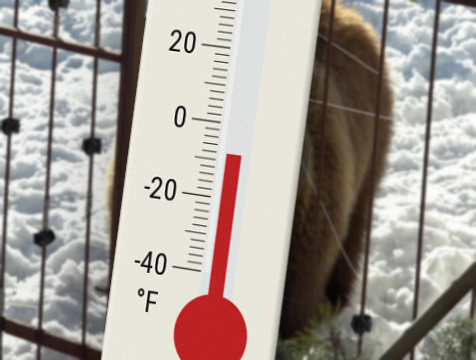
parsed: **-8** °F
